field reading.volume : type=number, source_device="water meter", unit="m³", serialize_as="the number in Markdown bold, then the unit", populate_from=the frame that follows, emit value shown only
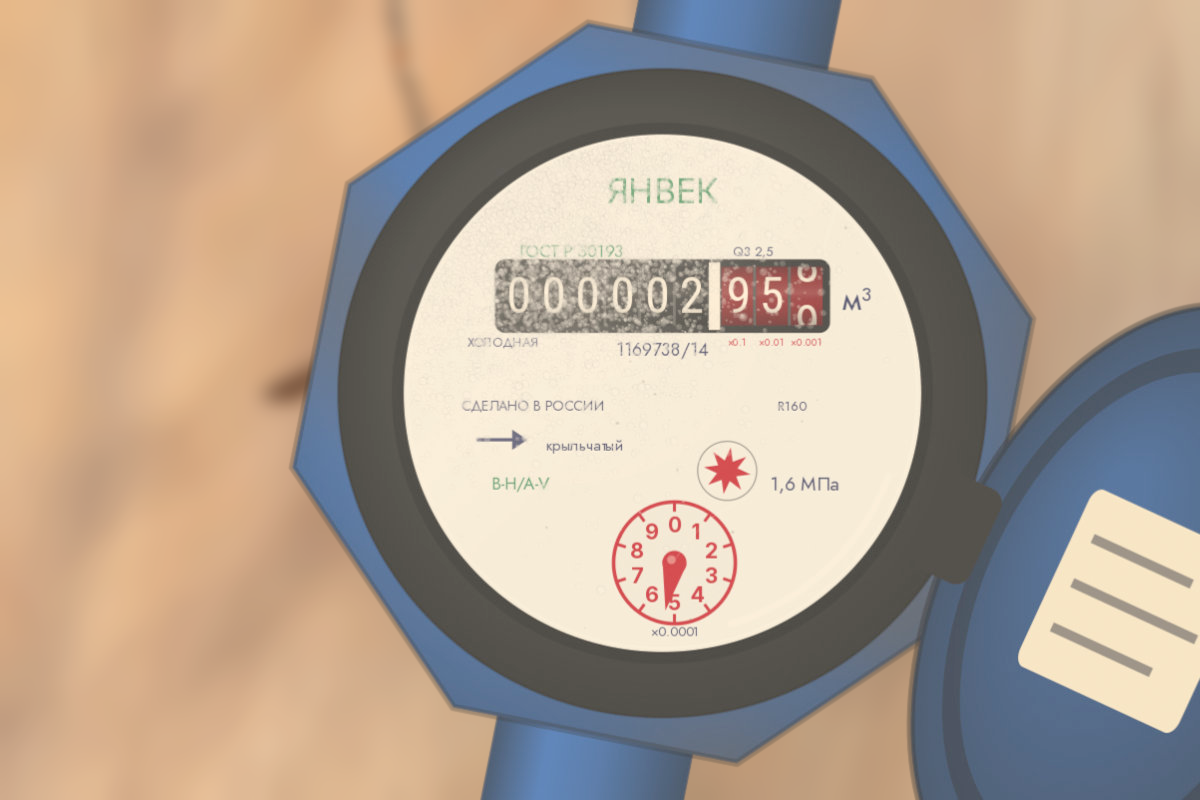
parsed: **2.9585** m³
